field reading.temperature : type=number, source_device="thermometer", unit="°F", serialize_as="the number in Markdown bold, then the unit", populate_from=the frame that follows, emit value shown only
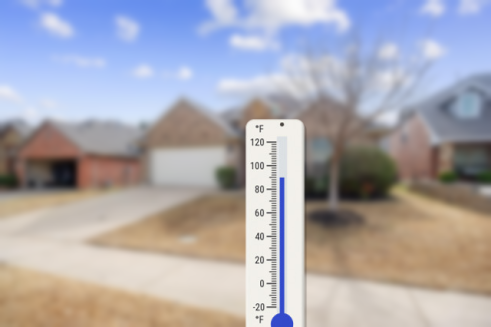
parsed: **90** °F
